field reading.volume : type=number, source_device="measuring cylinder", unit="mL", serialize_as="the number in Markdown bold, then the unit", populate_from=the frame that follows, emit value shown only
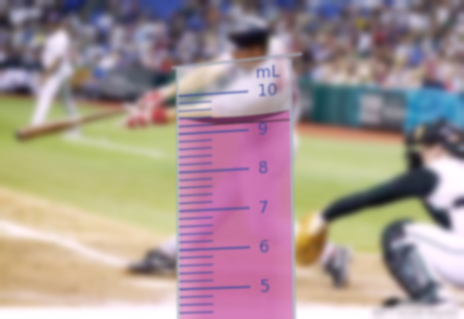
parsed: **9.2** mL
